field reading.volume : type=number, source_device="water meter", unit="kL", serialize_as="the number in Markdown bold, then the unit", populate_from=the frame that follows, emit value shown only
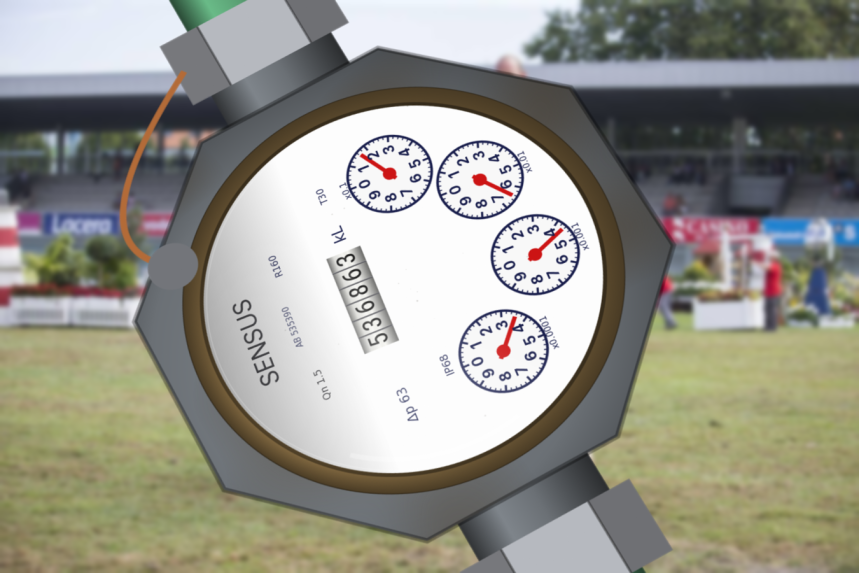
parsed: **536863.1643** kL
